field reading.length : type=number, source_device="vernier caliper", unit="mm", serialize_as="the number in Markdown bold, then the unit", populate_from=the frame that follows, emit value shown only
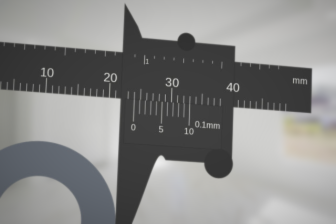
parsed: **24.0** mm
